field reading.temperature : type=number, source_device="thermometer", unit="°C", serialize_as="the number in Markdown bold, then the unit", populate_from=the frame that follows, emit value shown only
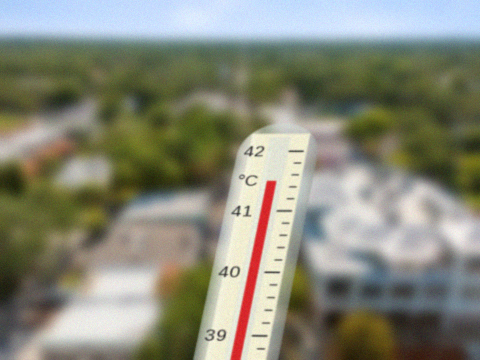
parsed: **41.5** °C
